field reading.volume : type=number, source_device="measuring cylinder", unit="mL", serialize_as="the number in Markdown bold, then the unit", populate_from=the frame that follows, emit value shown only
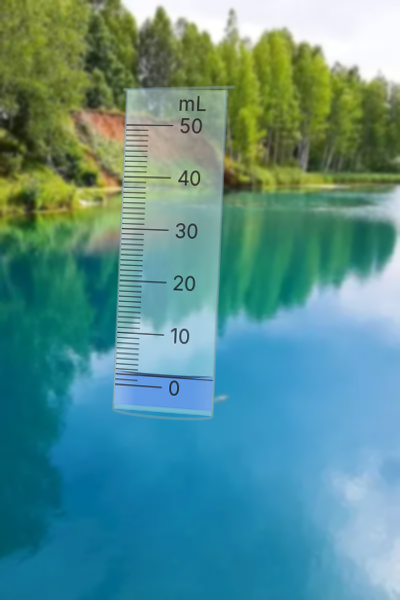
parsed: **2** mL
